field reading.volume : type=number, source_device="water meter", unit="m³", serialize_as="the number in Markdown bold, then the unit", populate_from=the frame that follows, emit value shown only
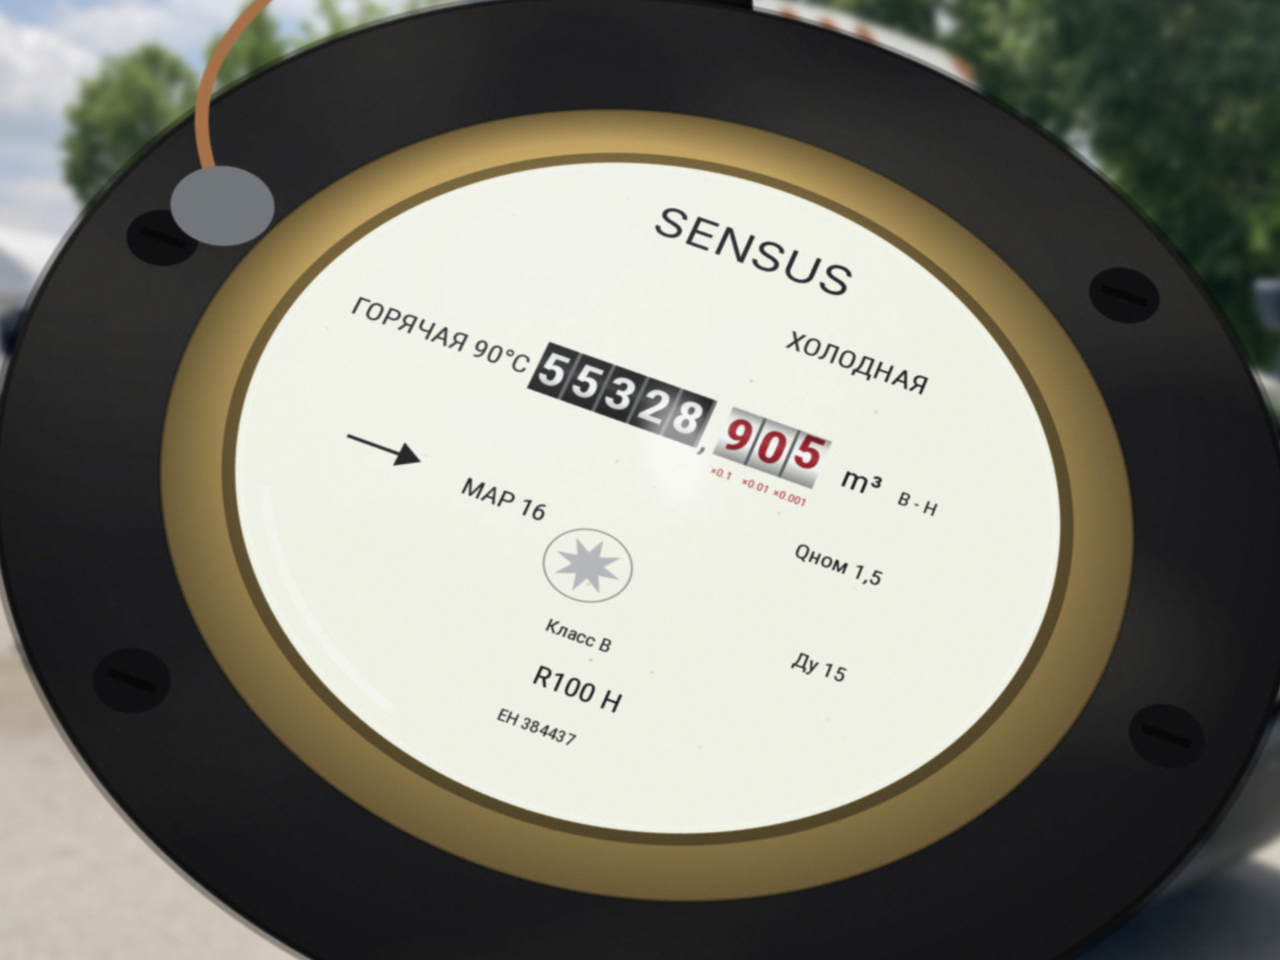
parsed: **55328.905** m³
